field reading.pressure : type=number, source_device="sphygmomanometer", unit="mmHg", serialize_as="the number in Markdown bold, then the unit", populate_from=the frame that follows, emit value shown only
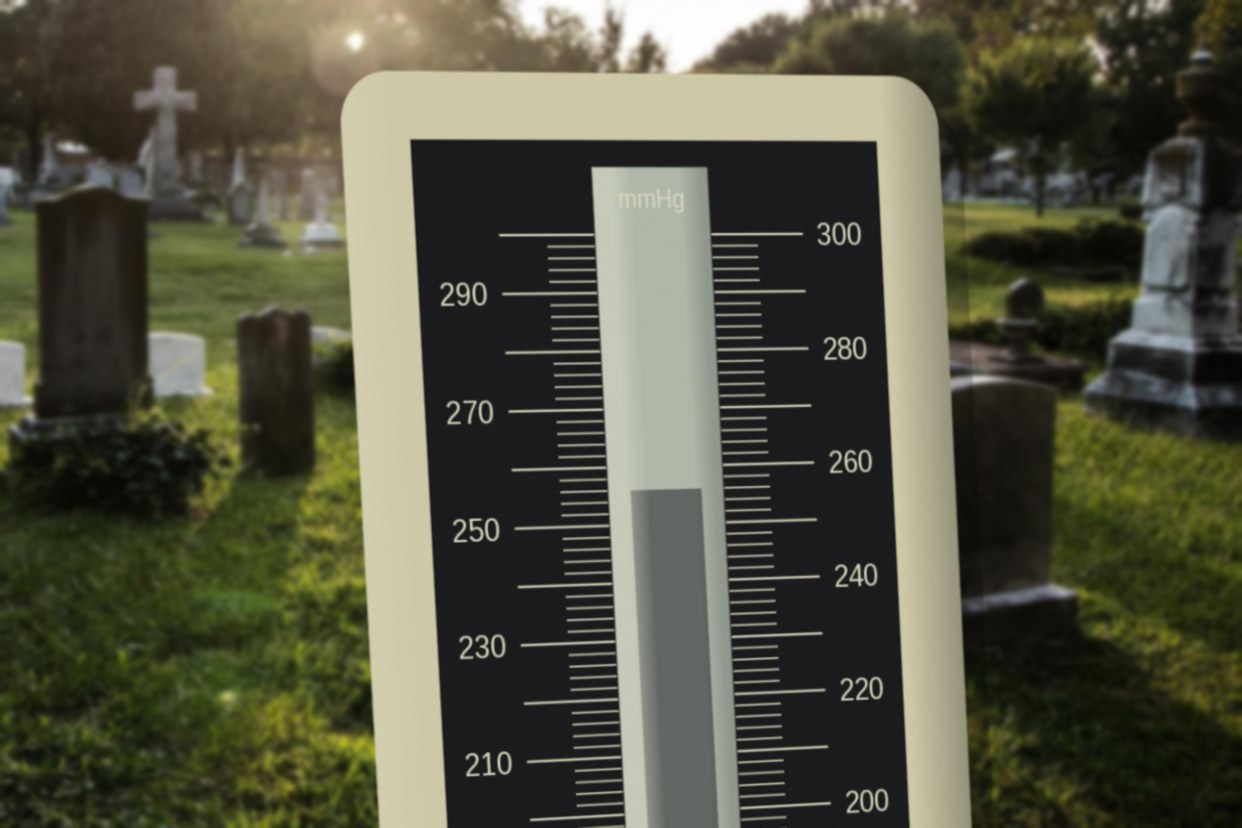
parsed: **256** mmHg
